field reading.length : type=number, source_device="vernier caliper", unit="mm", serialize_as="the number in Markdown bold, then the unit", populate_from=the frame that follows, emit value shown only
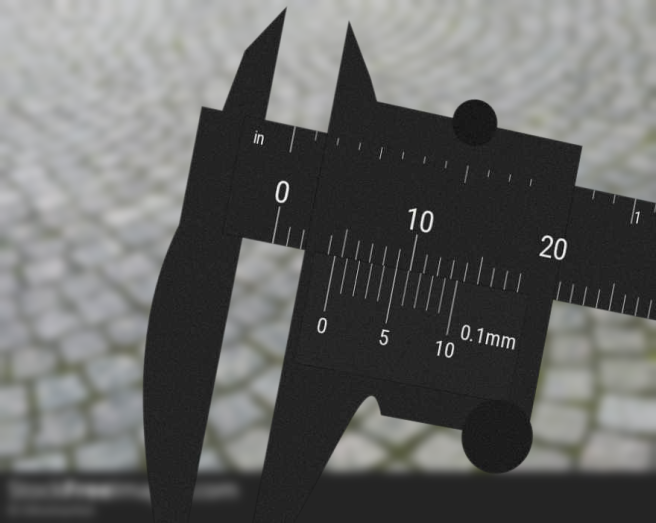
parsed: **4.5** mm
